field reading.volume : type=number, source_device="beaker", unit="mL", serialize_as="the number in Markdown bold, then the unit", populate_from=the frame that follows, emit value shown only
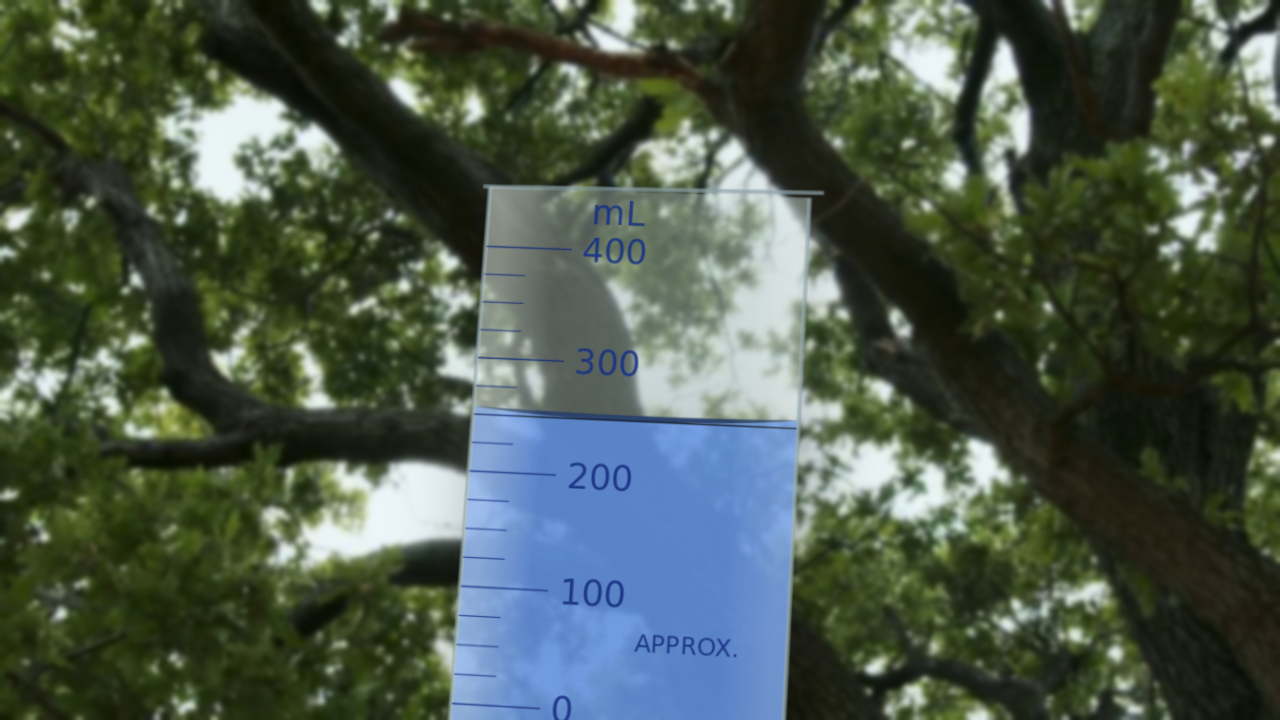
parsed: **250** mL
